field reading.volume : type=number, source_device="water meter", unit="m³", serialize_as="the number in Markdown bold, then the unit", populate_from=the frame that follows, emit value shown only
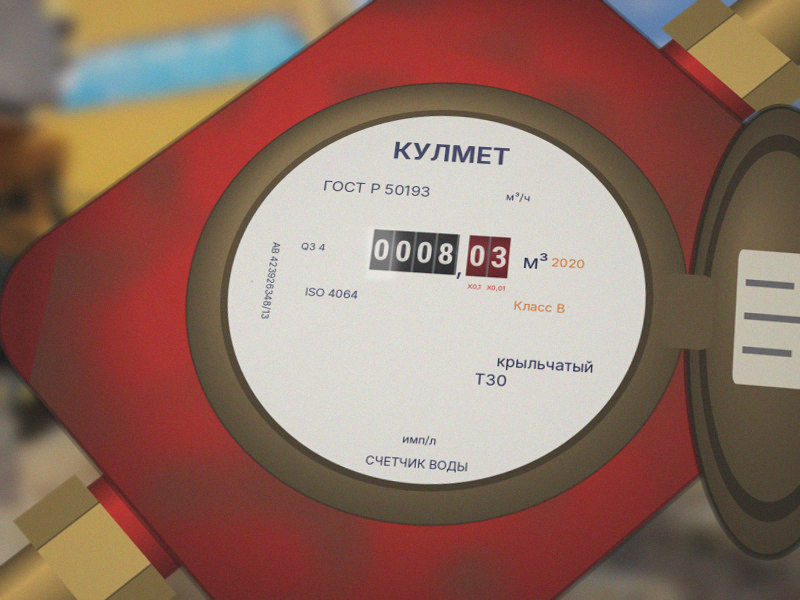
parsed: **8.03** m³
